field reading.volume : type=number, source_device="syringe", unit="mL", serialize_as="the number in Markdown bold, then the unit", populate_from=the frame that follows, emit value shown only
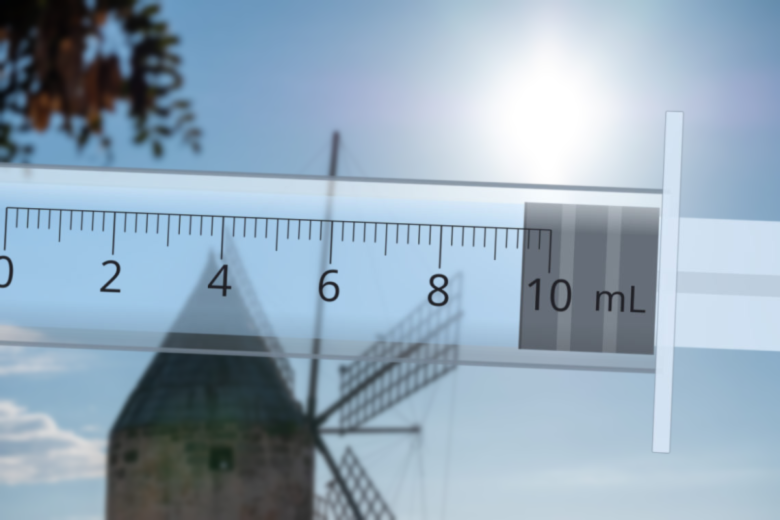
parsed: **9.5** mL
